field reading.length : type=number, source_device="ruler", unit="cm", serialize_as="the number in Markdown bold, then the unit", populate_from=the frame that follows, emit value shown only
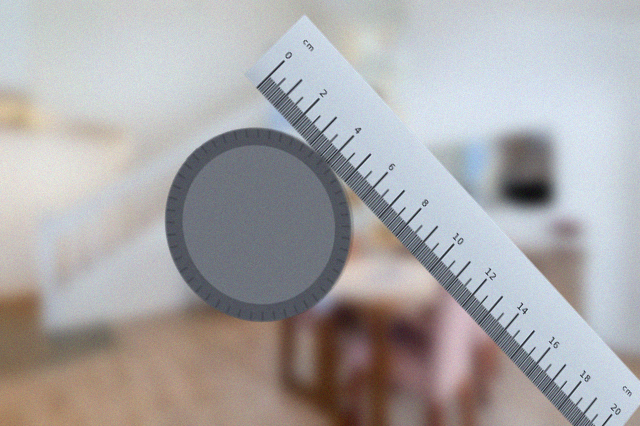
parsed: **7.5** cm
